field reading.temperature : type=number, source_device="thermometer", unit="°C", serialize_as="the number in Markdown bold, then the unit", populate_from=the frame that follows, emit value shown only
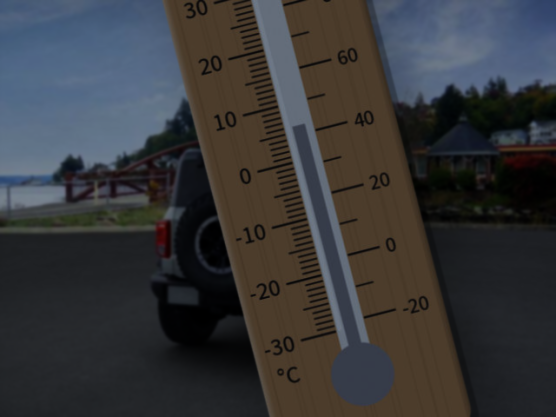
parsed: **6** °C
